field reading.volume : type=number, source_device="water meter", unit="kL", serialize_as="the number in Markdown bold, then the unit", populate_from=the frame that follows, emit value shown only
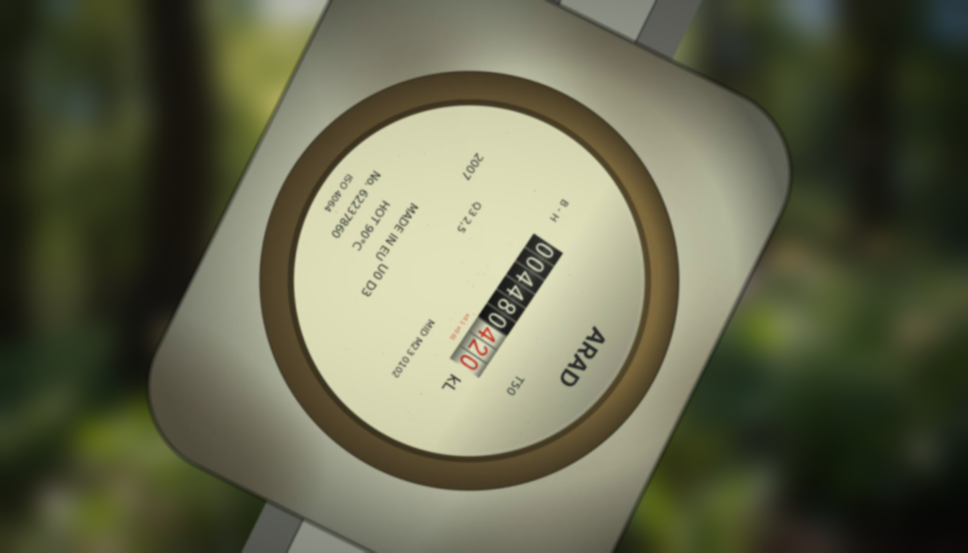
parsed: **4480.420** kL
